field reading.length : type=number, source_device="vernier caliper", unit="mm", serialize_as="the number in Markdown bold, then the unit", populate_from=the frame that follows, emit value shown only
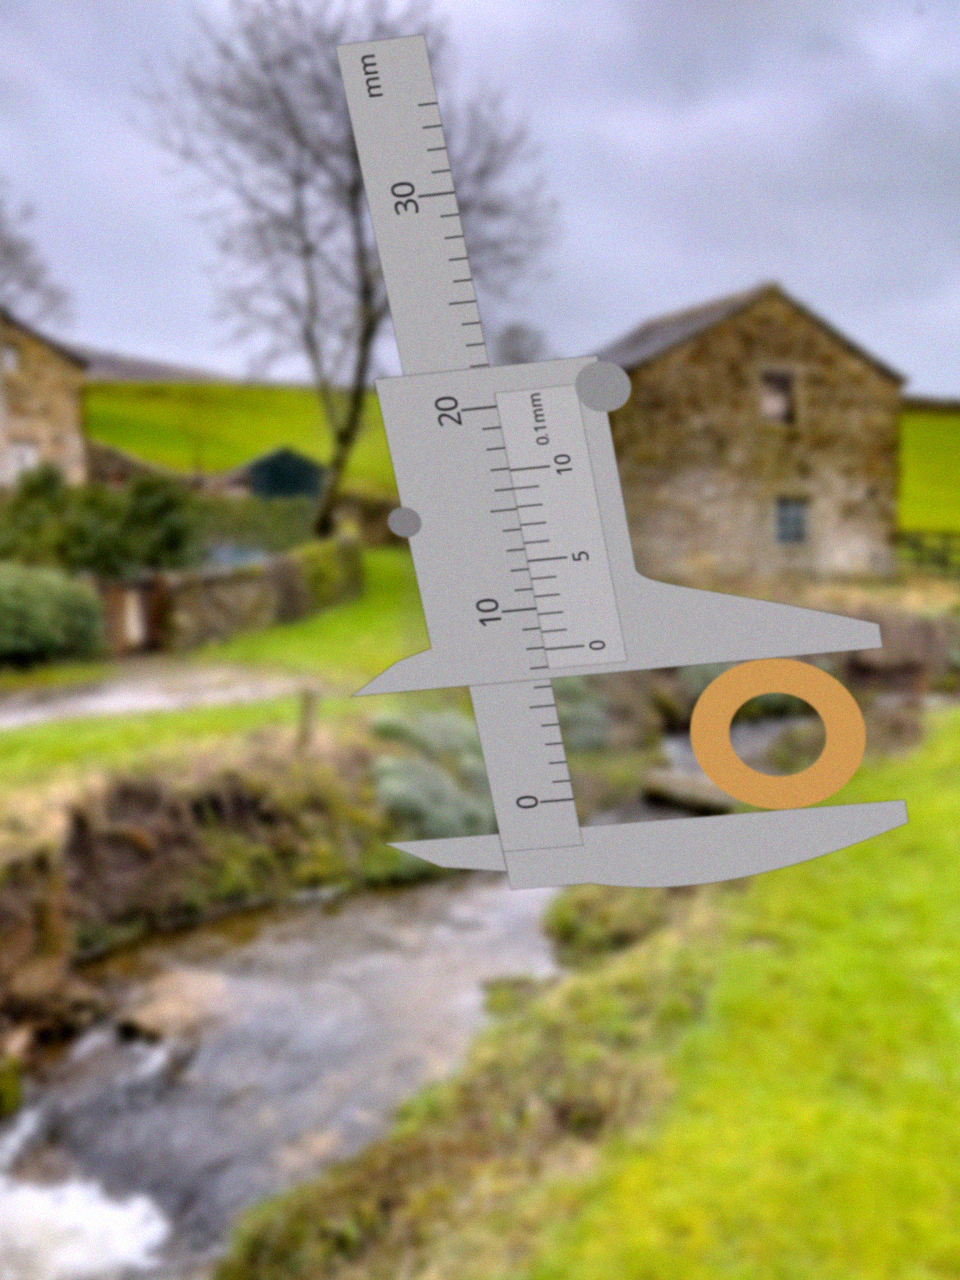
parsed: **7.9** mm
